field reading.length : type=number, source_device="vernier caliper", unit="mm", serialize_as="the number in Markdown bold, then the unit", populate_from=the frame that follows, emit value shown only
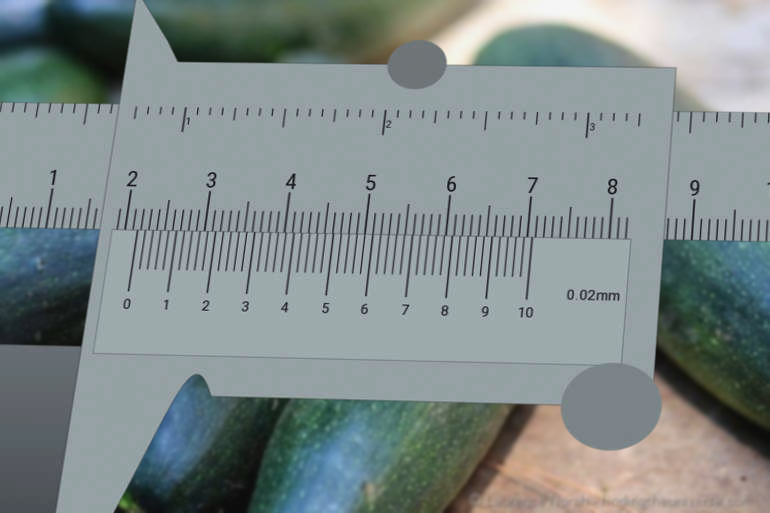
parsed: **21.6** mm
